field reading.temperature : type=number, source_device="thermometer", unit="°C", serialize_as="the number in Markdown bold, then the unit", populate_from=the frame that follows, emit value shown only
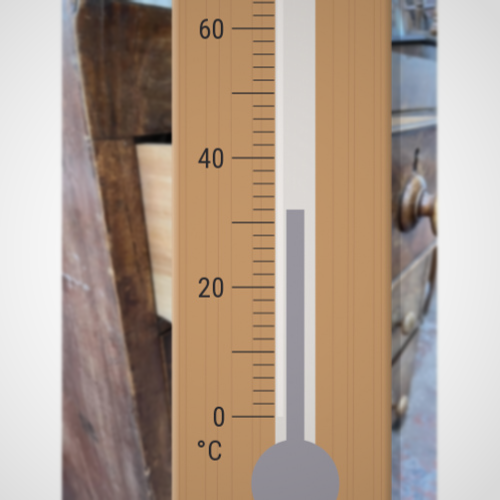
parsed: **32** °C
